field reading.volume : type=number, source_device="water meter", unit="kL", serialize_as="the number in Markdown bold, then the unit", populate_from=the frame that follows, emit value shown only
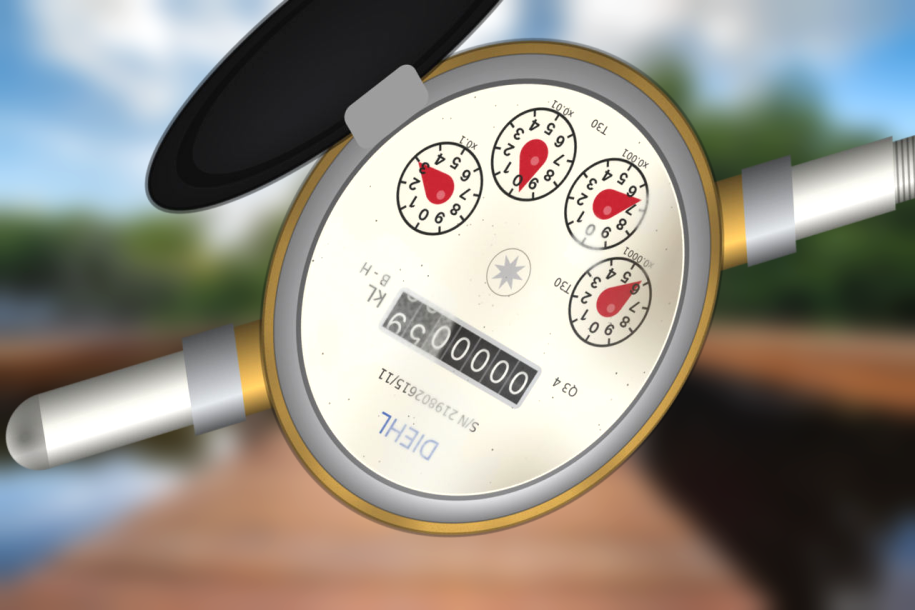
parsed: **59.2965** kL
